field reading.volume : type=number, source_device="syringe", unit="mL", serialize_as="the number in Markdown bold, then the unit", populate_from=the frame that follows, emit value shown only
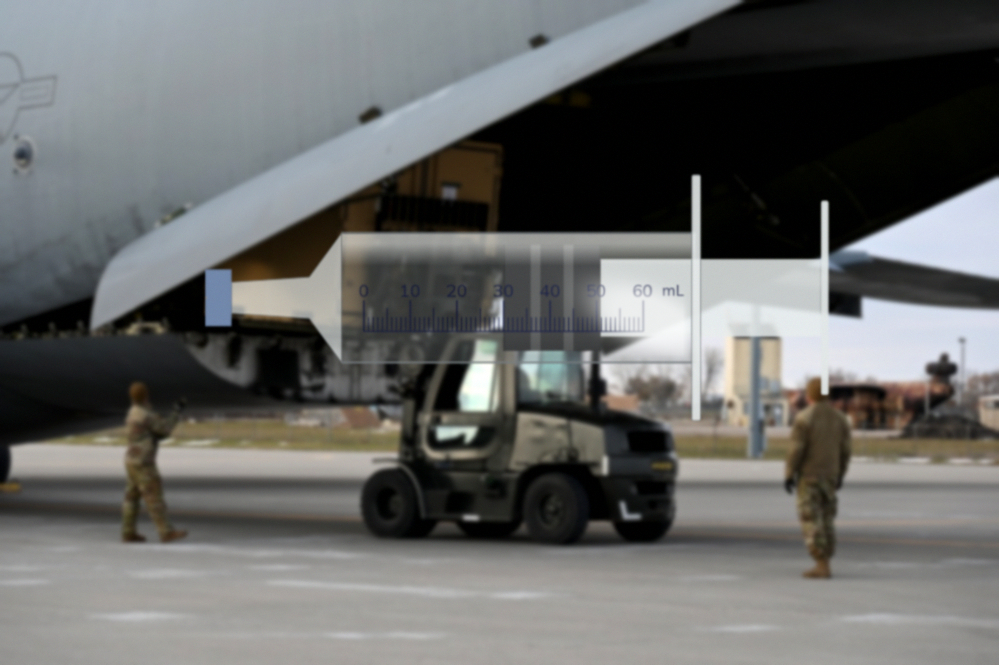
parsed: **30** mL
